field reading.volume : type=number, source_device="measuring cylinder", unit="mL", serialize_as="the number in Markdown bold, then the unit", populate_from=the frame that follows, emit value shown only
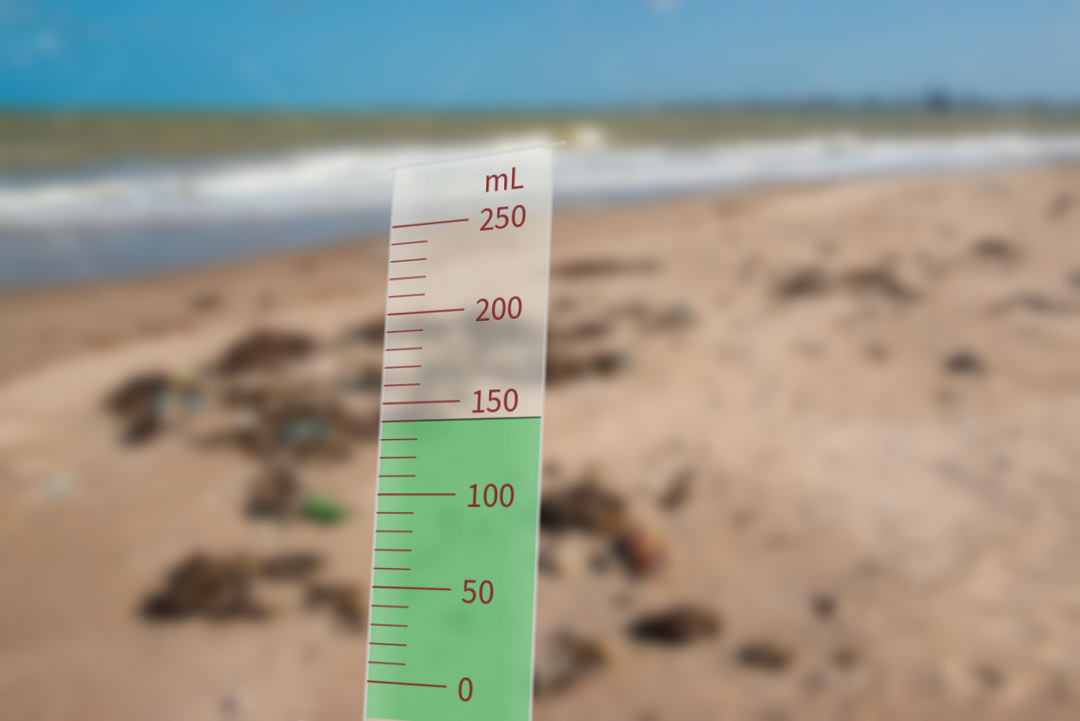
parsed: **140** mL
